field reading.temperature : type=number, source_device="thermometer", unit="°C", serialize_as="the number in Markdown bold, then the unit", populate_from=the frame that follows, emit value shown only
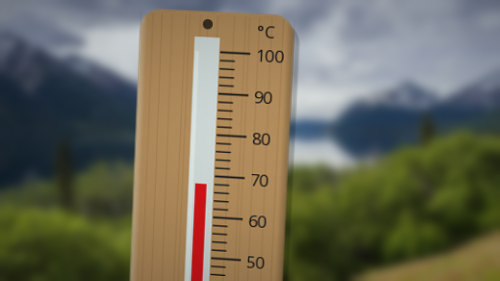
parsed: **68** °C
